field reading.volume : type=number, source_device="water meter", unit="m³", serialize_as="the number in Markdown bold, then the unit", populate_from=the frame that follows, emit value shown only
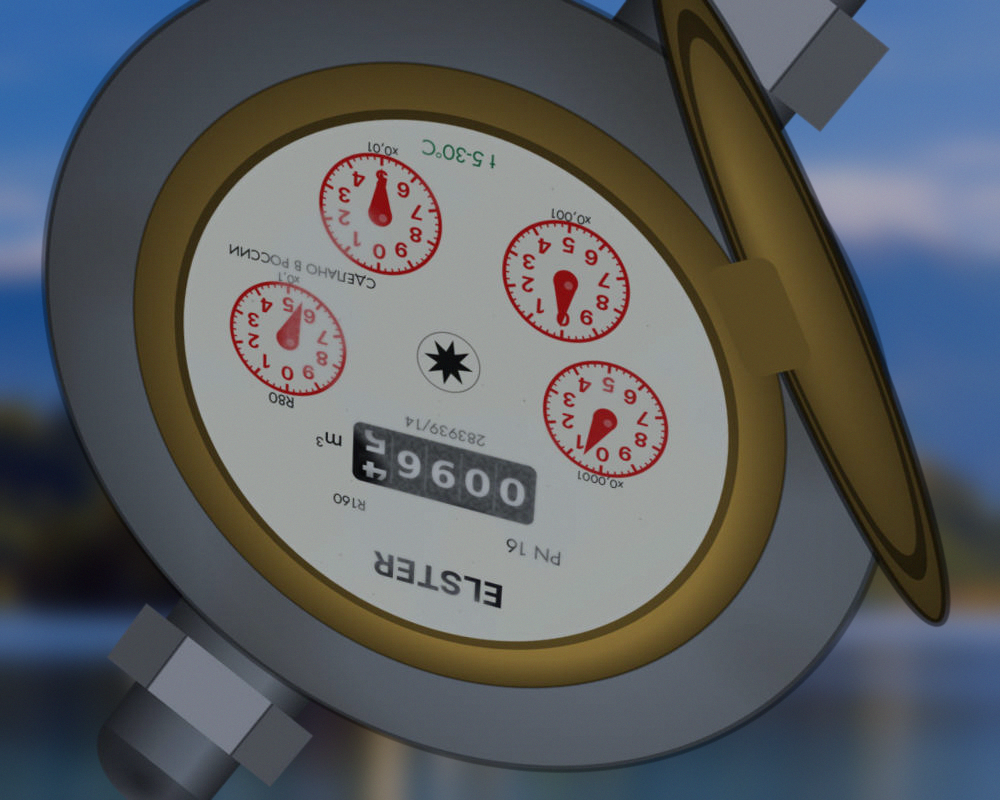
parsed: **964.5500** m³
